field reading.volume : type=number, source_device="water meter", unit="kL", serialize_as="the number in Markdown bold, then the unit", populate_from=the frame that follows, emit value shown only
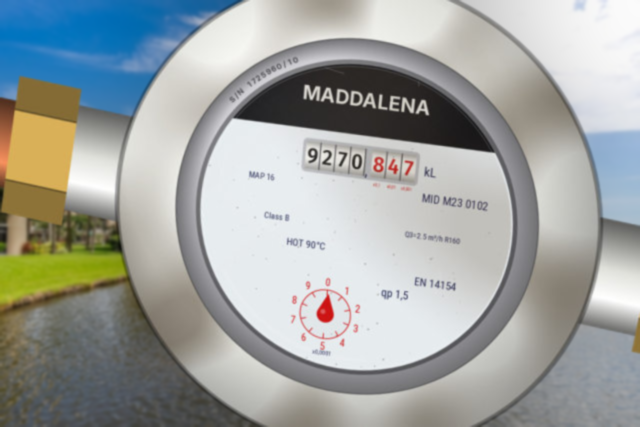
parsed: **9270.8470** kL
